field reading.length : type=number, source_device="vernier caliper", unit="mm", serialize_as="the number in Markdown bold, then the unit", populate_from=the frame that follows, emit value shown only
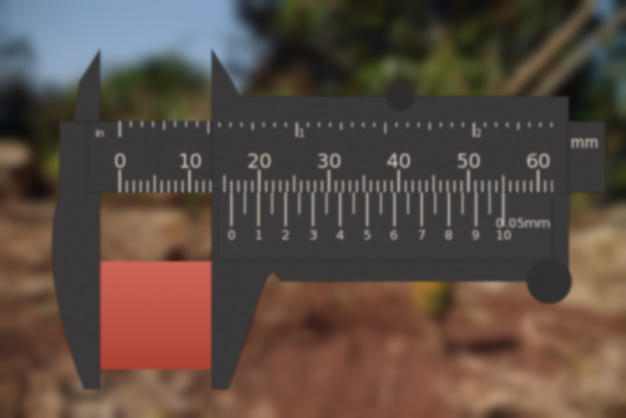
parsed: **16.0** mm
